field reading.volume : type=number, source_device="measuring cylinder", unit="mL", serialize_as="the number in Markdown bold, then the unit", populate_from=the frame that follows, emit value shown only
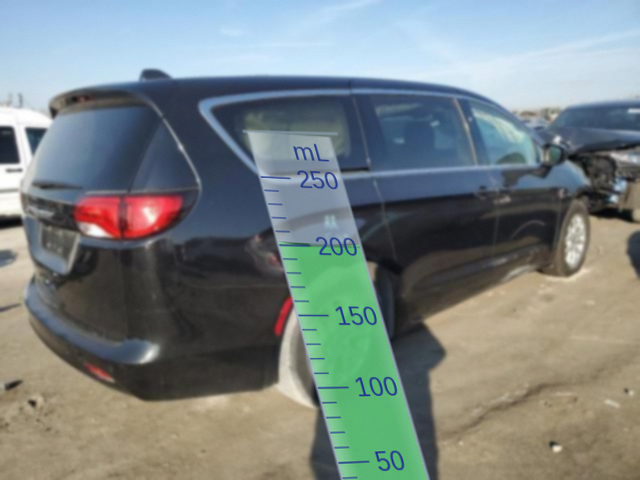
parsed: **200** mL
